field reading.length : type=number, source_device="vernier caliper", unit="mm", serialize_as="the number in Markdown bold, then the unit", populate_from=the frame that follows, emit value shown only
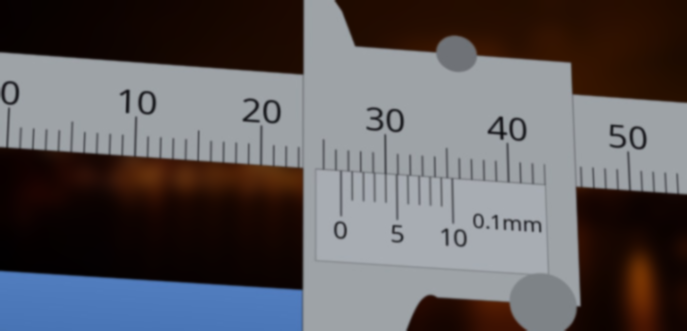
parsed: **26.4** mm
